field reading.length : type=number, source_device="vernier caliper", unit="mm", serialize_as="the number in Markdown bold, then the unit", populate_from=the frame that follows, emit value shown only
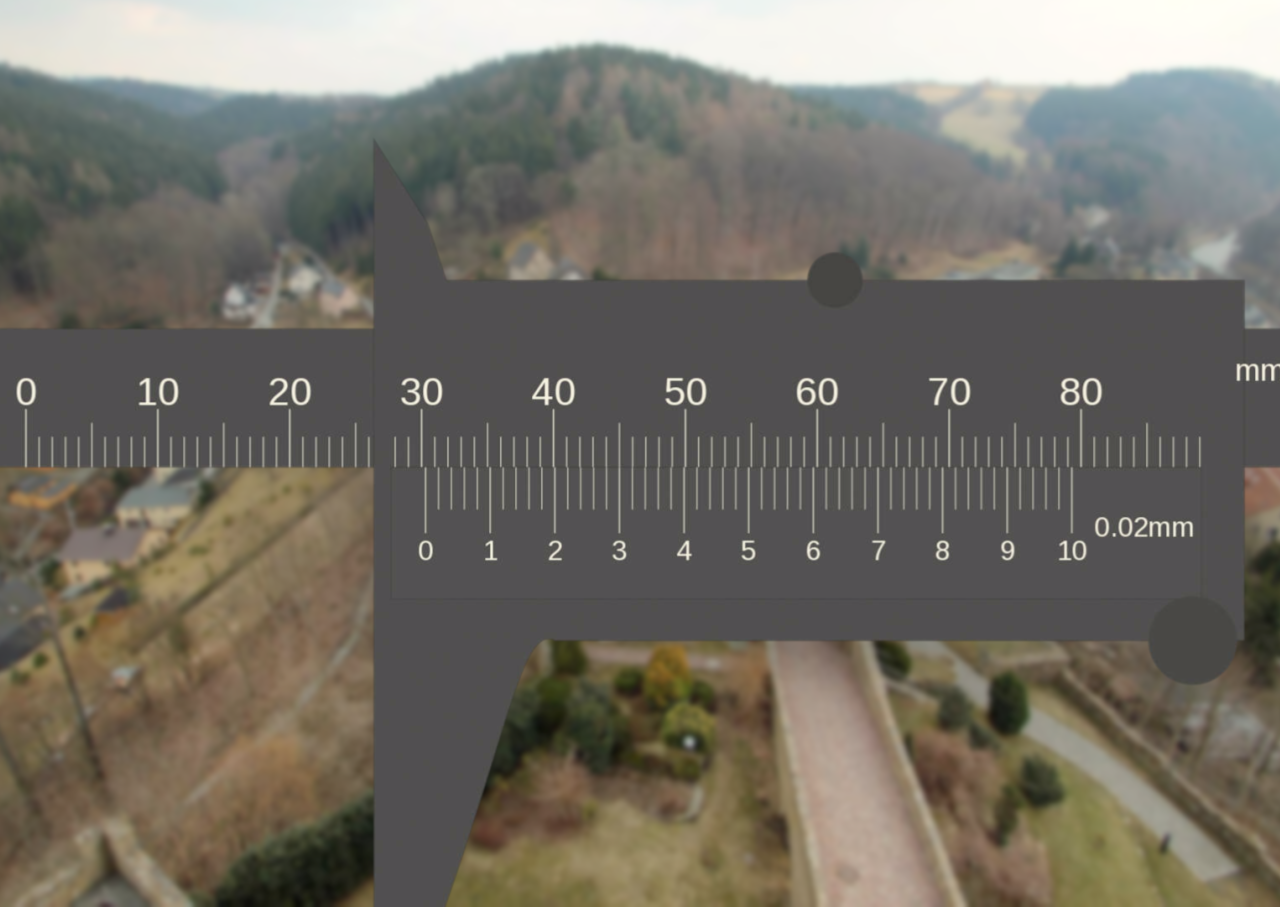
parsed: **30.3** mm
